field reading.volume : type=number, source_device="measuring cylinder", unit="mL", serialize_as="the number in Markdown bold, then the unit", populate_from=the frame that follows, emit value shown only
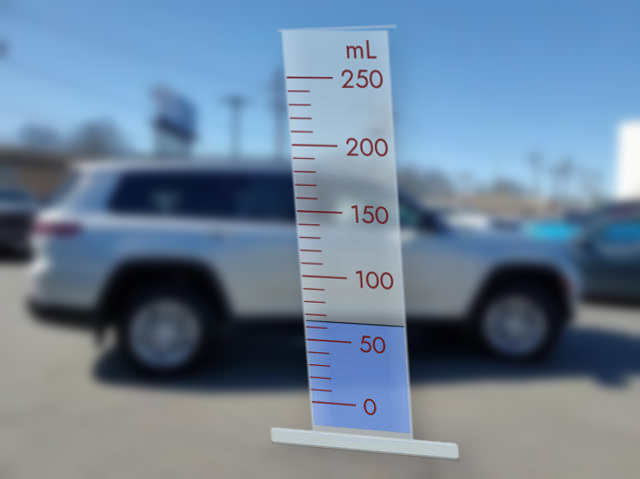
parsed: **65** mL
